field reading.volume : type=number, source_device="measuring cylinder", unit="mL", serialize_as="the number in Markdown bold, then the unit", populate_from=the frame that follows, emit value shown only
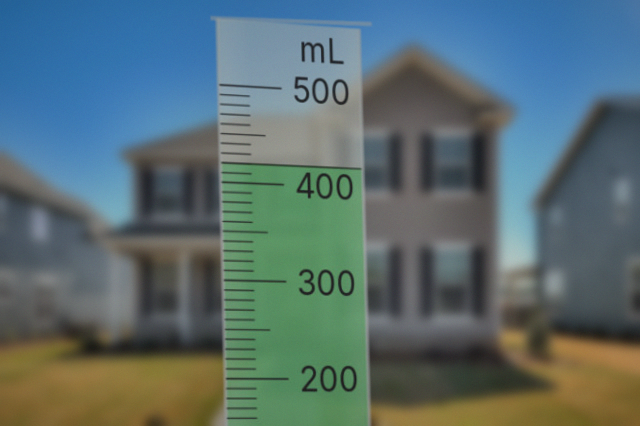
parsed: **420** mL
